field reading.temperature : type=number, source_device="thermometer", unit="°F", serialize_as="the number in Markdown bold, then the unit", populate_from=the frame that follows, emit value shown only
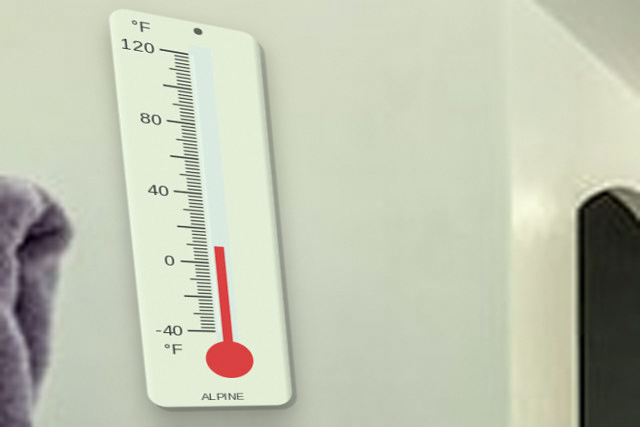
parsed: **10** °F
